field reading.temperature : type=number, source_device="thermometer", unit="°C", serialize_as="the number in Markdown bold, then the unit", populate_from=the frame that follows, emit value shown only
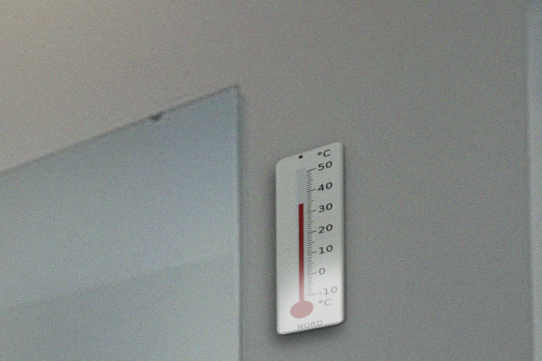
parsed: **35** °C
